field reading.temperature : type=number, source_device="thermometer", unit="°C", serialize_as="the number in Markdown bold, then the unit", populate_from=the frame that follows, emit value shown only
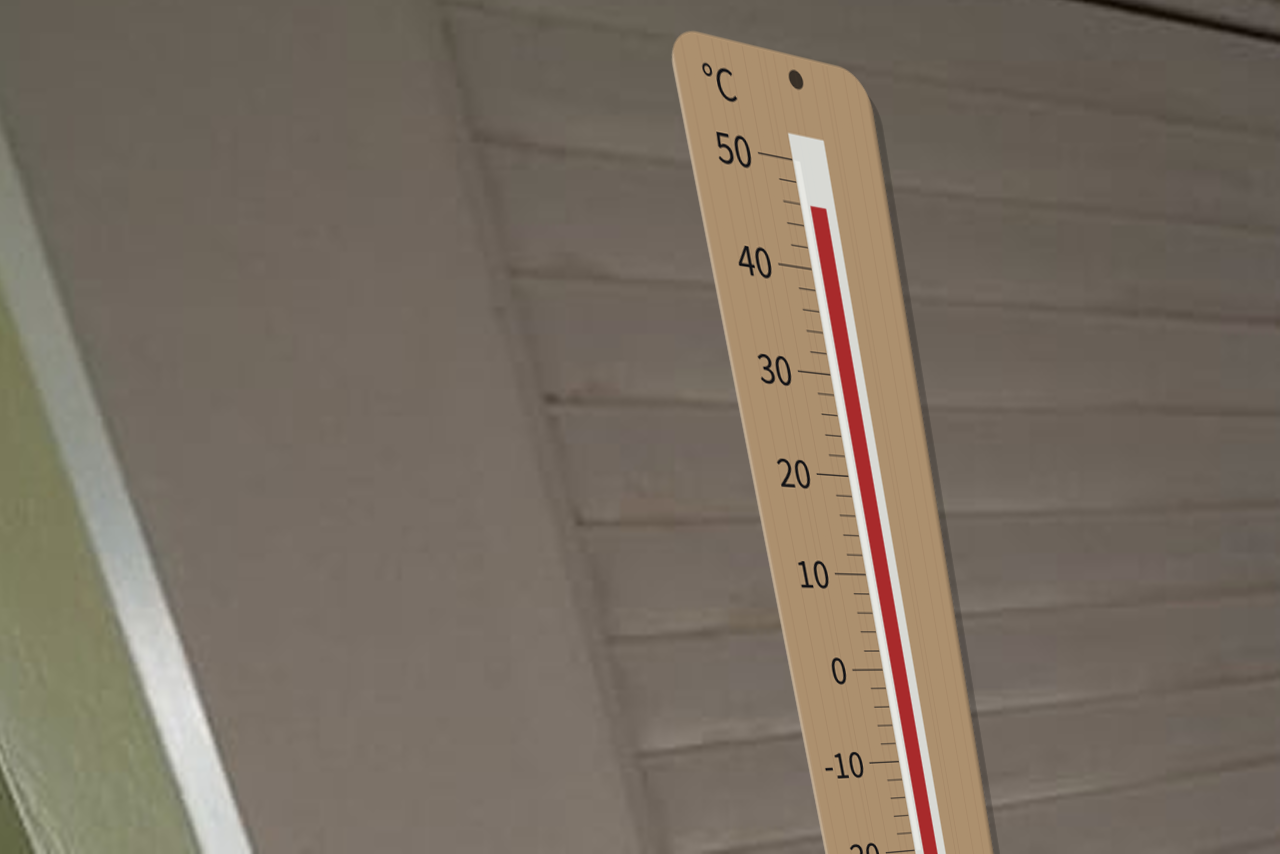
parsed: **46** °C
